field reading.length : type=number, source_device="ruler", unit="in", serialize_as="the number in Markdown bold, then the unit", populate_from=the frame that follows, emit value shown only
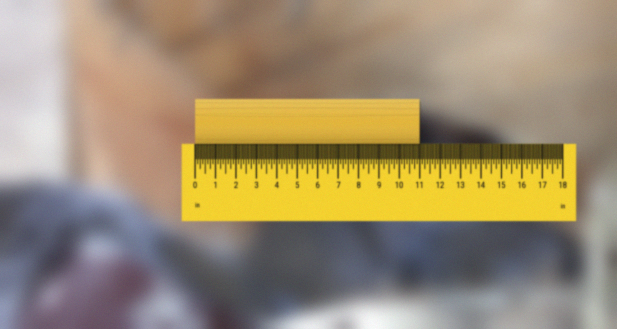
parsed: **11** in
